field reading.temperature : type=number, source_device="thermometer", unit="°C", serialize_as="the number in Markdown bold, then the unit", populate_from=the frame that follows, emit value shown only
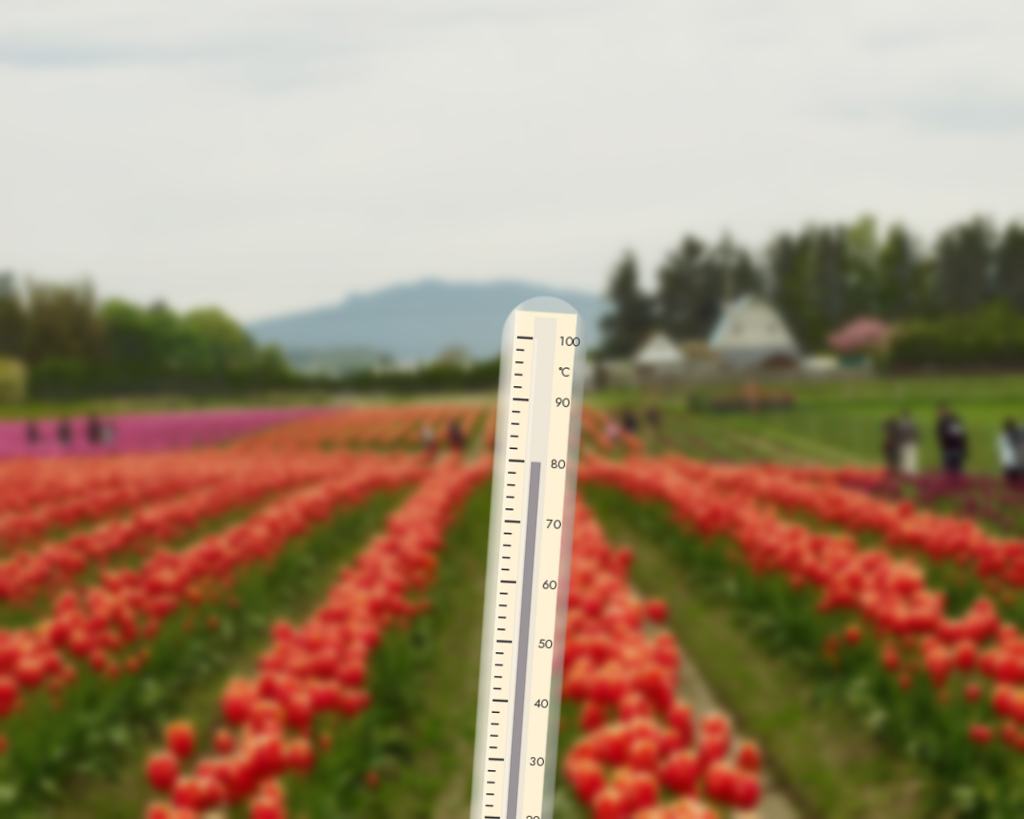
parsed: **80** °C
